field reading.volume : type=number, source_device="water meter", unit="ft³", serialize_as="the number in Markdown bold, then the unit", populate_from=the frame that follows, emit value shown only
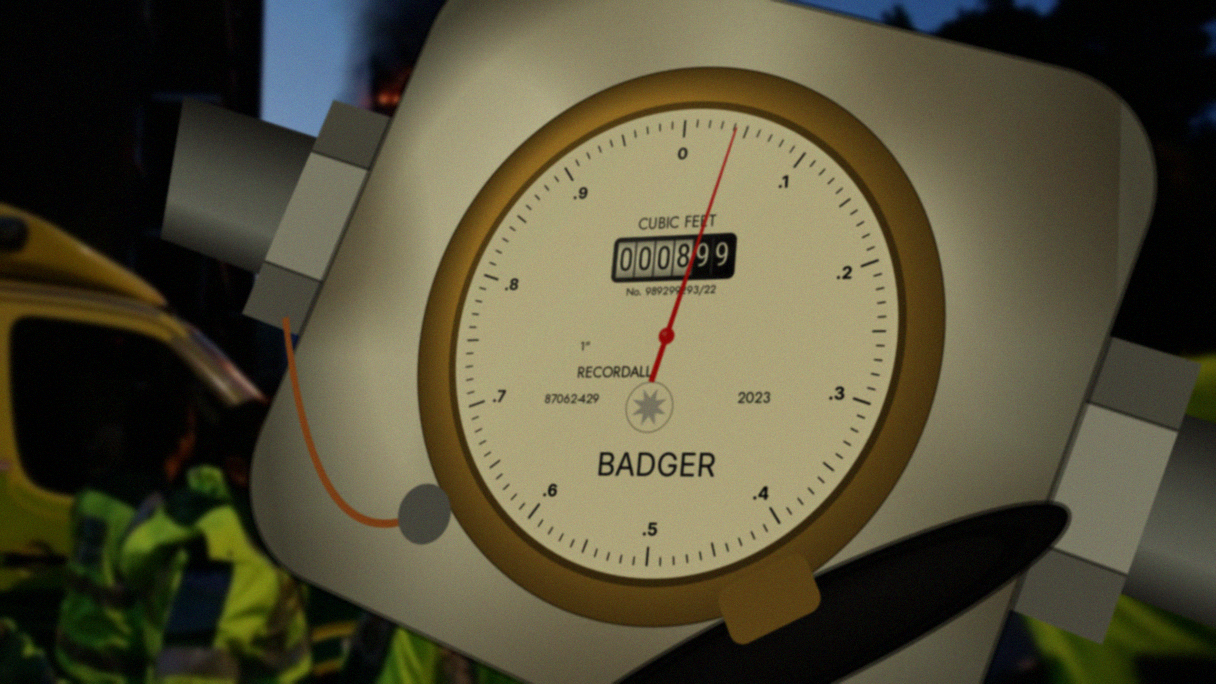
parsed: **899.04** ft³
